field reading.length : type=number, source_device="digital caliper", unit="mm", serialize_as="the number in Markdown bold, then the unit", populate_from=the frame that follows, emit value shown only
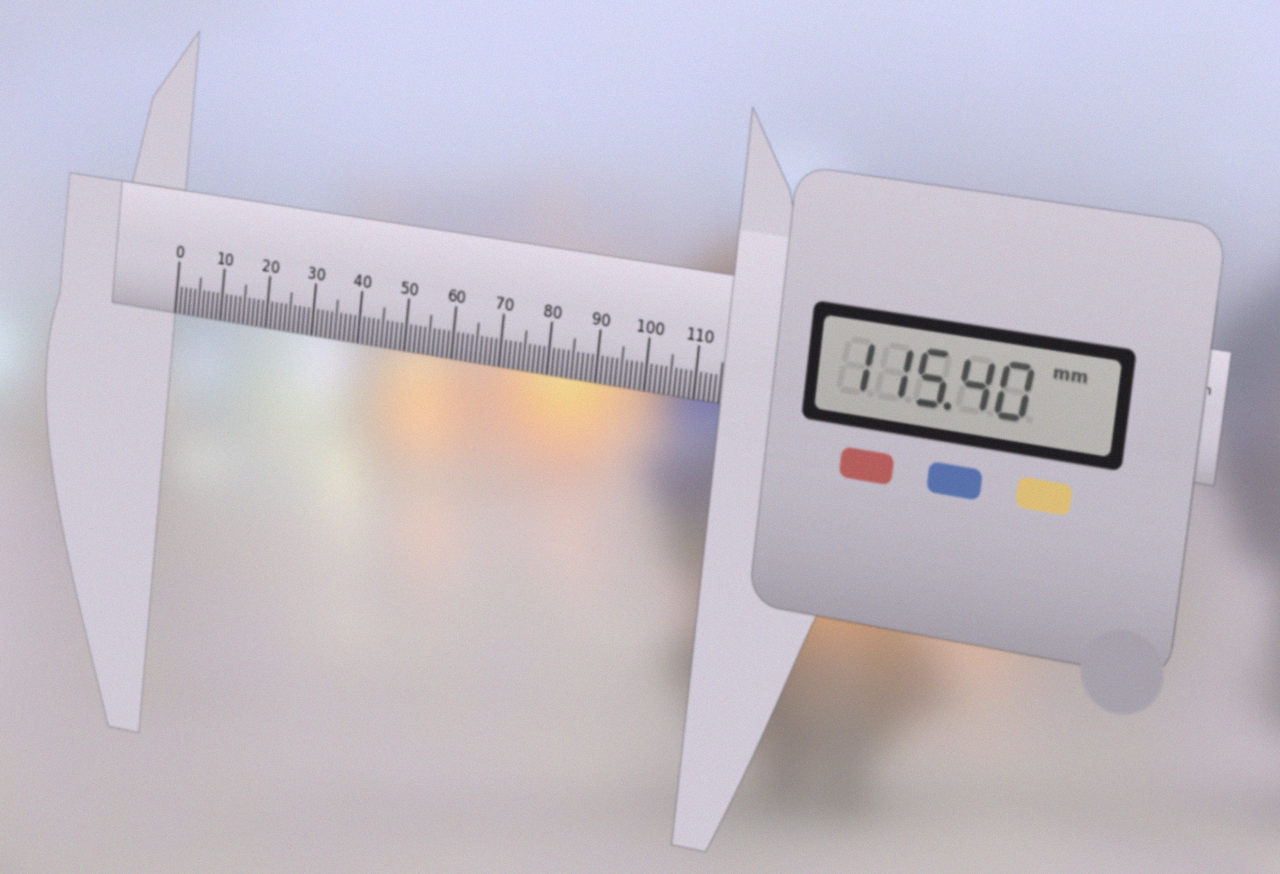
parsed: **115.40** mm
